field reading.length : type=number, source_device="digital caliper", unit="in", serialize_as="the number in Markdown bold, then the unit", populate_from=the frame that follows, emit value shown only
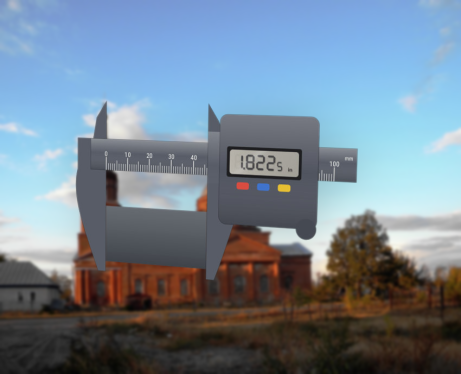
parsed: **1.8225** in
